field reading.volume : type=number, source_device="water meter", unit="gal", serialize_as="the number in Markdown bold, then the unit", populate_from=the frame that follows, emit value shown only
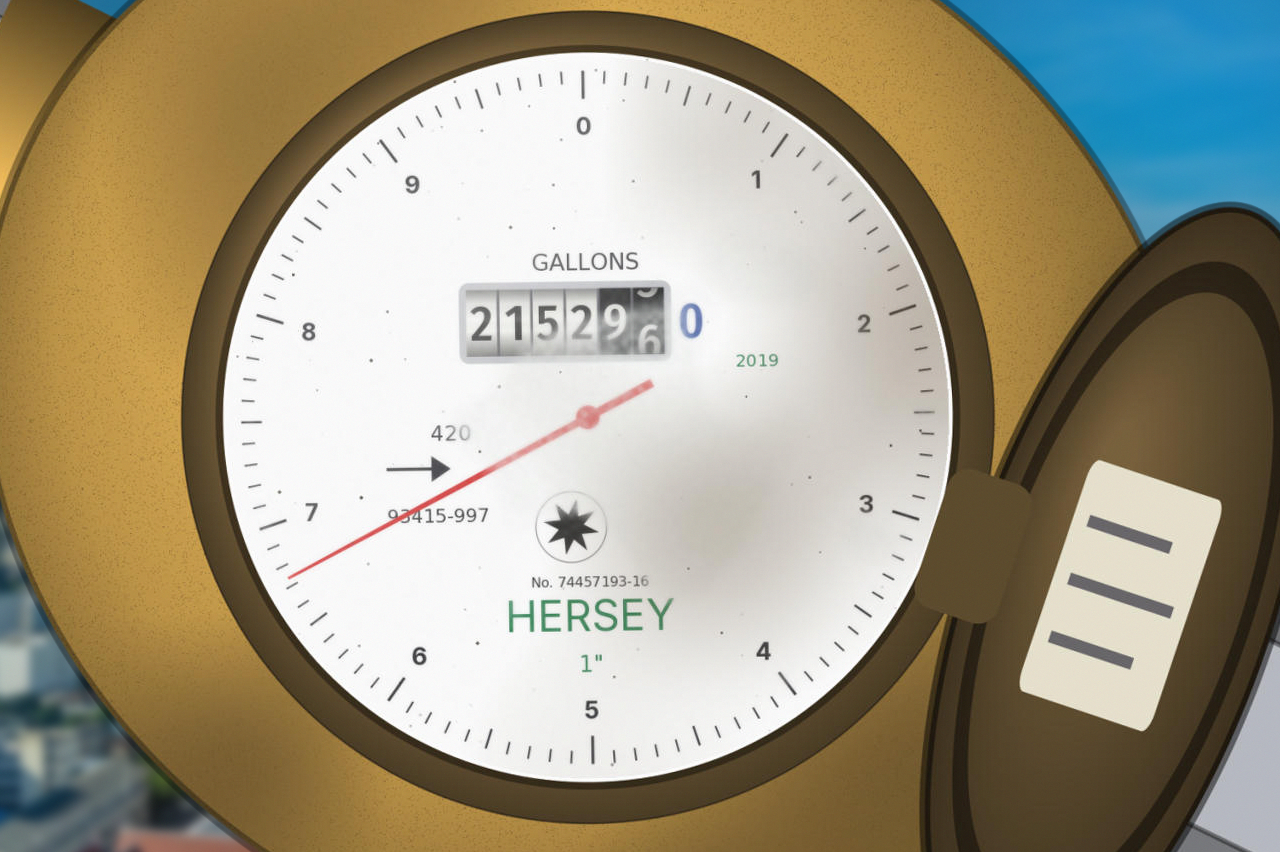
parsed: **2152956.7** gal
